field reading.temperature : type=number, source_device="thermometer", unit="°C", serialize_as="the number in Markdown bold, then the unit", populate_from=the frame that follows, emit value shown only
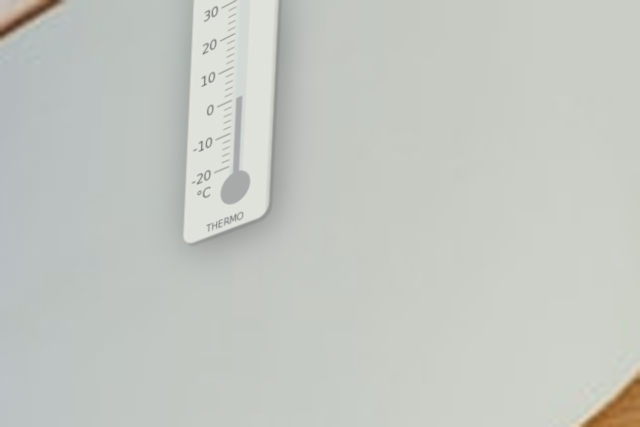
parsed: **0** °C
